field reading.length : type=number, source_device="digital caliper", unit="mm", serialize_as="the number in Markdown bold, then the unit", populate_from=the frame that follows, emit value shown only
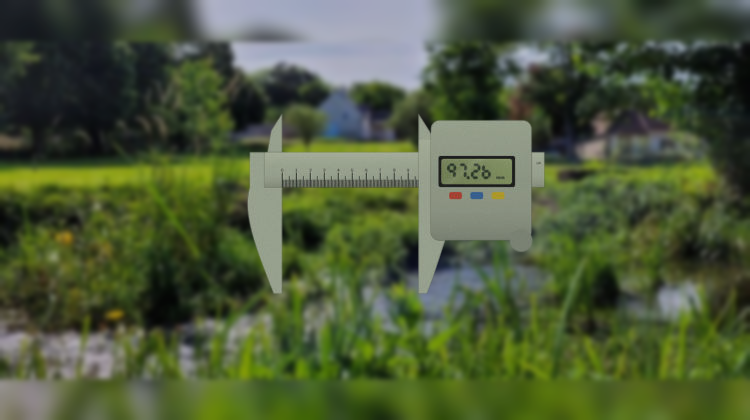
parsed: **97.26** mm
